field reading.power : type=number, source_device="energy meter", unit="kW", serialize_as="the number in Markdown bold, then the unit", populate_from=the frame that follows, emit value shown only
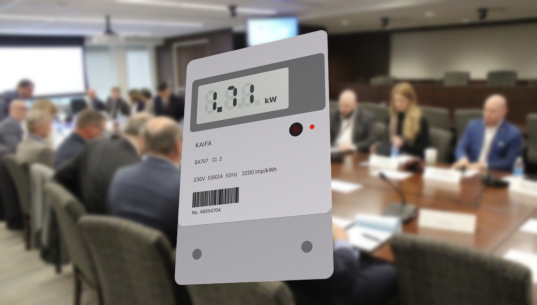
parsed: **1.71** kW
